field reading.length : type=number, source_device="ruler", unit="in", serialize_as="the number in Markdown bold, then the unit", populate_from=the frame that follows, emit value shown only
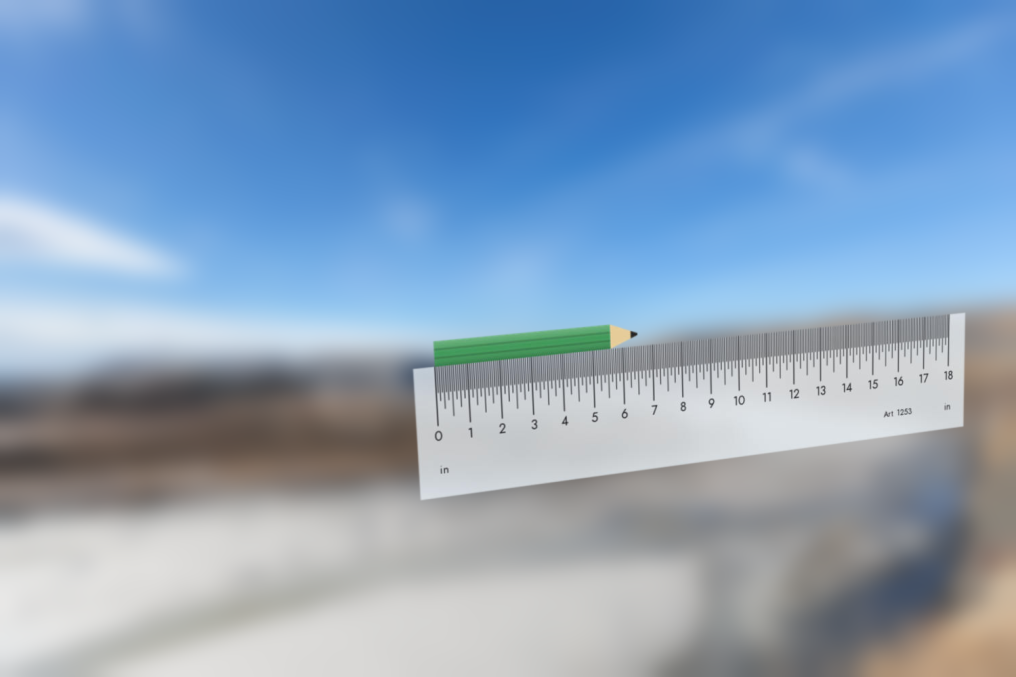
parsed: **6.5** in
